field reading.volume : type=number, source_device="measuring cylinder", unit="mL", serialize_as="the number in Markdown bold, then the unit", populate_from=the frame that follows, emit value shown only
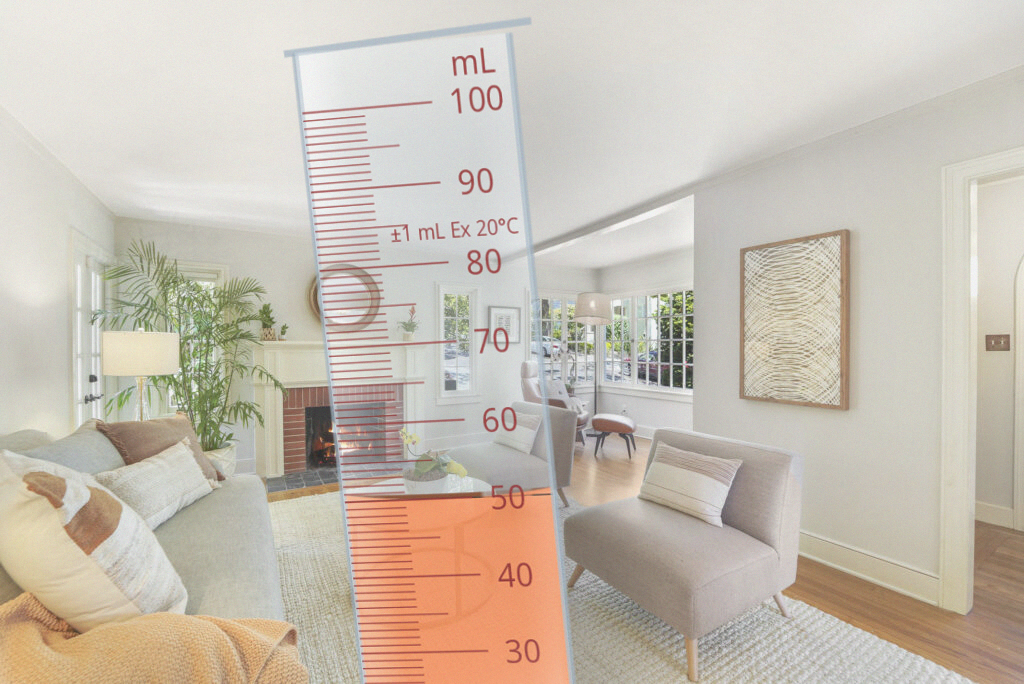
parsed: **50** mL
